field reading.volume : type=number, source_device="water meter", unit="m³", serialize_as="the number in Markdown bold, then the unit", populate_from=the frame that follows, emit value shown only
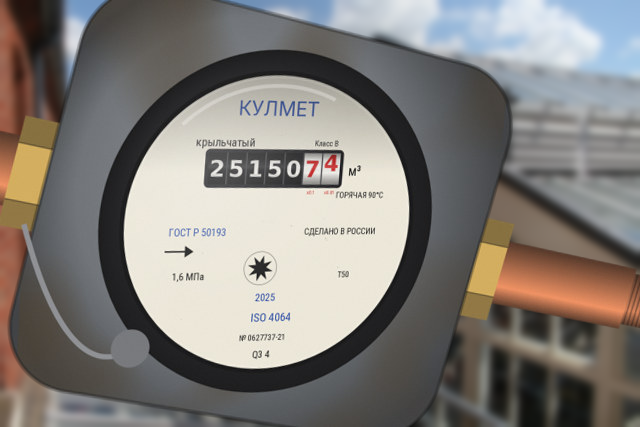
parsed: **25150.74** m³
